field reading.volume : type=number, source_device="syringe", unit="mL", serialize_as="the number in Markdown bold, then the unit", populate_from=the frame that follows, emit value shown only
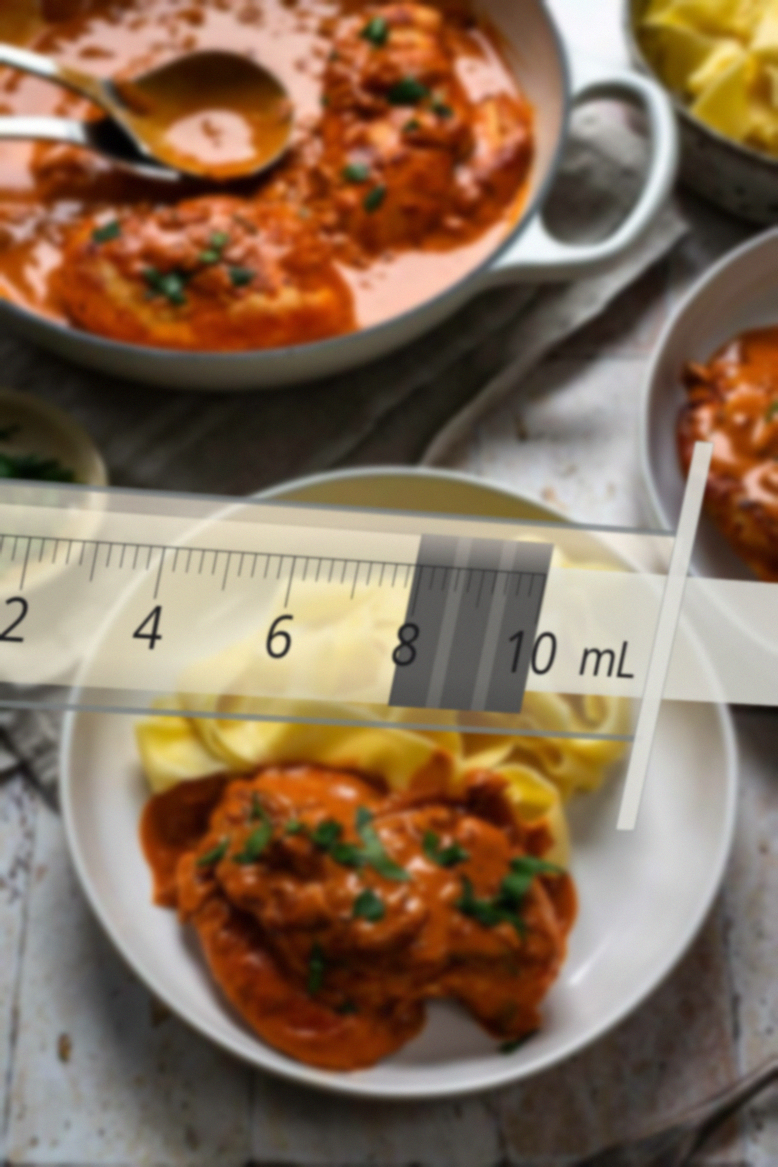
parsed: **7.9** mL
